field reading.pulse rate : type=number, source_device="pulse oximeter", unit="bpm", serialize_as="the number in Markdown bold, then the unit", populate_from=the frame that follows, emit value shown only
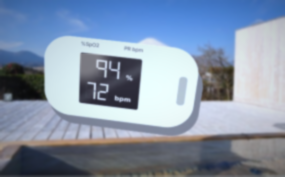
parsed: **72** bpm
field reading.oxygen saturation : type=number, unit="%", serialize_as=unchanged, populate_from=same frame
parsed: **94** %
